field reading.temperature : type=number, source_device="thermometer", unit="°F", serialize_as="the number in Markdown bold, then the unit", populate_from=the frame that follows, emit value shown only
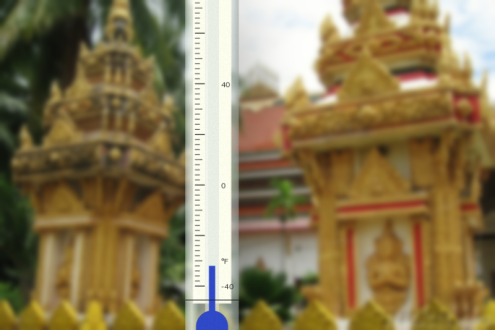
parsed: **-32** °F
